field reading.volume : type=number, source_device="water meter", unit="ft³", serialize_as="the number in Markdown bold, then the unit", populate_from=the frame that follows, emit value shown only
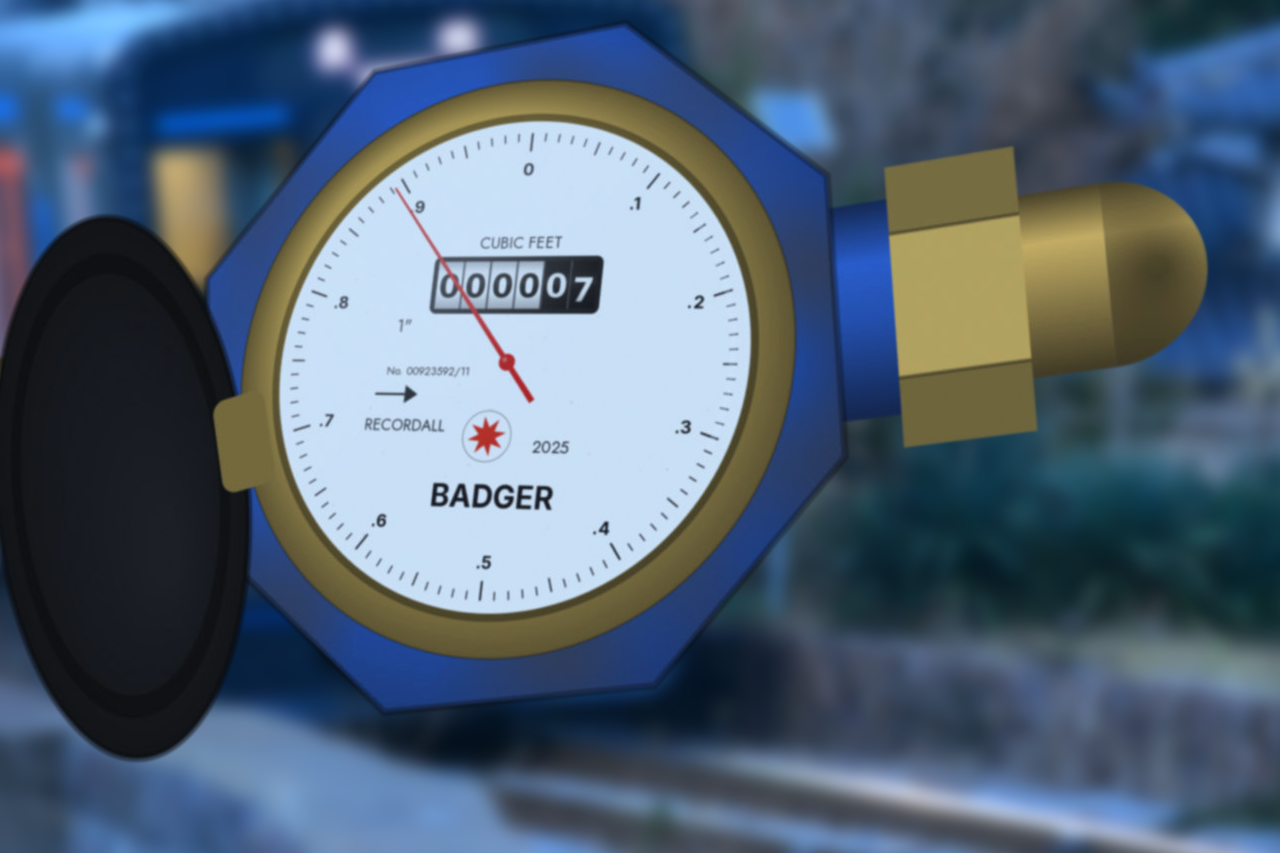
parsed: **6.89** ft³
